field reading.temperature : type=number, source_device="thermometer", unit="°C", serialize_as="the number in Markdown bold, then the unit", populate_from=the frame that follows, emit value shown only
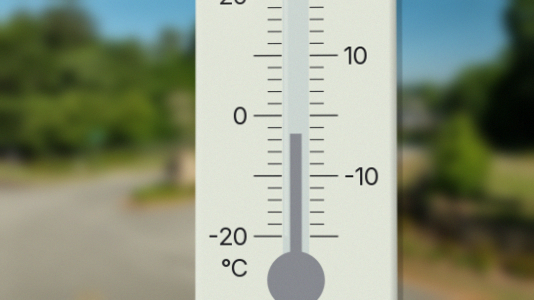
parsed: **-3** °C
